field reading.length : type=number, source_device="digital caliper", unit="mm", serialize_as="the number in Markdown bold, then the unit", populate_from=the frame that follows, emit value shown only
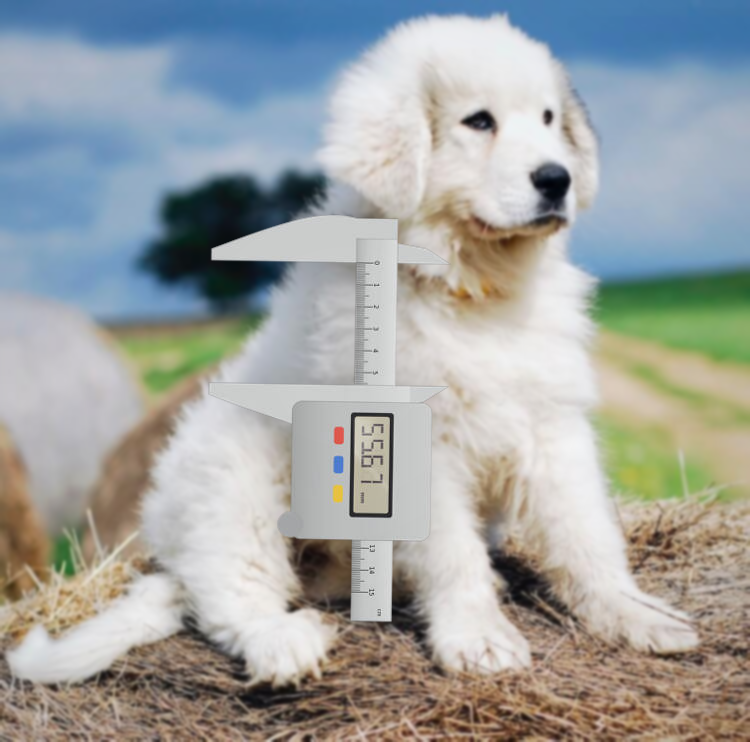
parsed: **55.67** mm
